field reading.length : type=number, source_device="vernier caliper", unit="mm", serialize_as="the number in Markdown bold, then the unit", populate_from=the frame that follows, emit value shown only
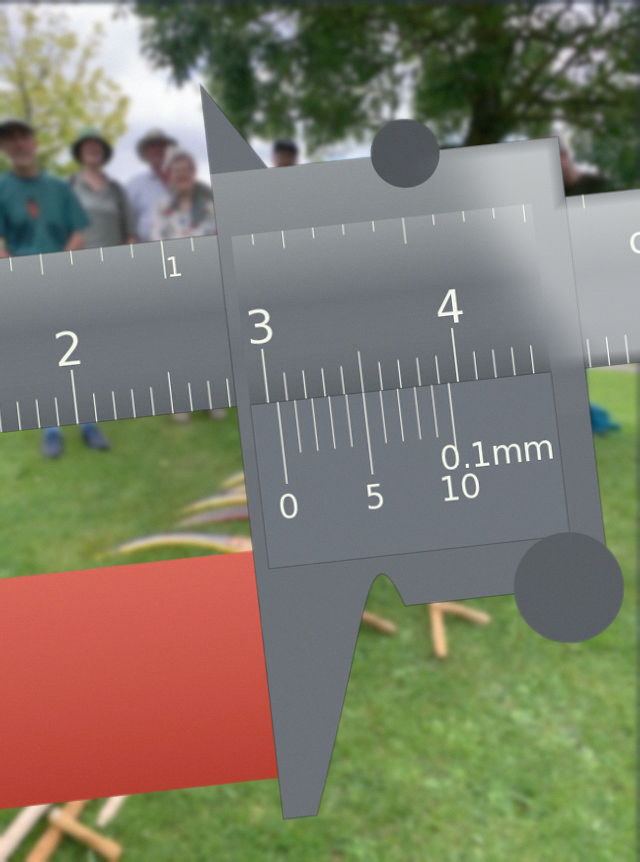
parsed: **30.5** mm
